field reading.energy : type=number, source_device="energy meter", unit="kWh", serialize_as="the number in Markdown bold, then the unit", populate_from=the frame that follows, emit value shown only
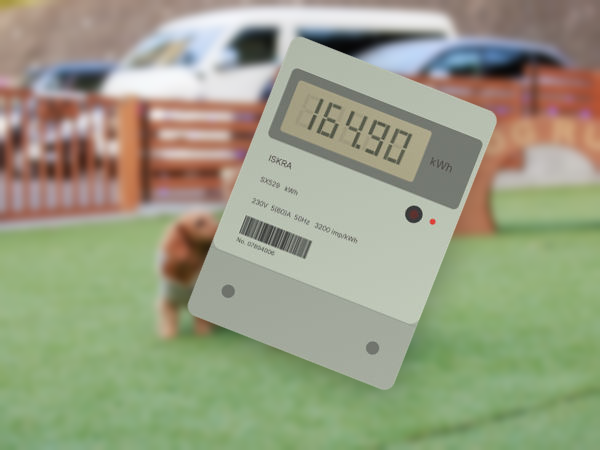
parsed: **164.90** kWh
